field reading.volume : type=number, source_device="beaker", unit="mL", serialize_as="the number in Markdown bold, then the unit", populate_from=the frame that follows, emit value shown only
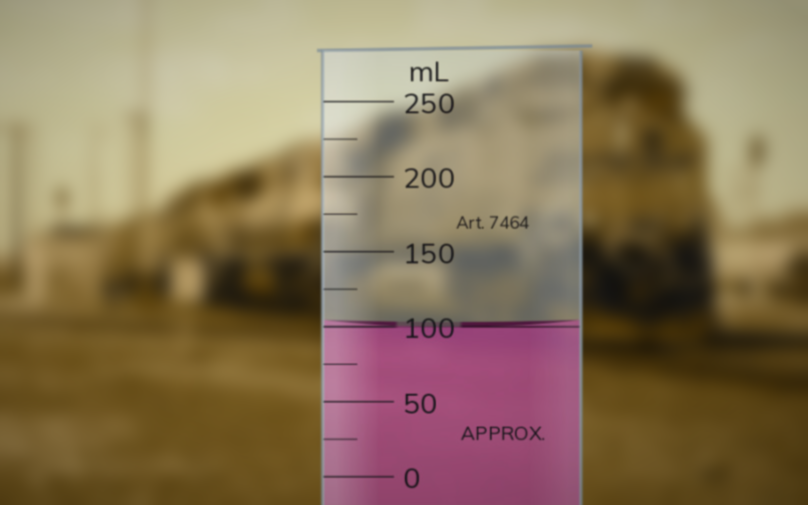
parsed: **100** mL
